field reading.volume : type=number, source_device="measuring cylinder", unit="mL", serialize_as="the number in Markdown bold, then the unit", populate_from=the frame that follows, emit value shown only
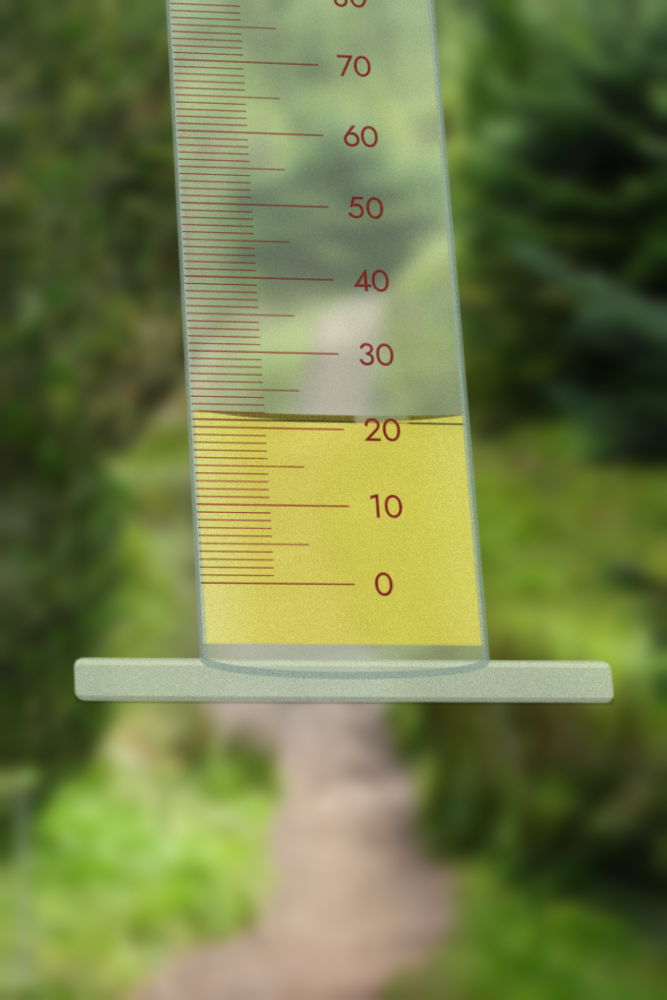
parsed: **21** mL
